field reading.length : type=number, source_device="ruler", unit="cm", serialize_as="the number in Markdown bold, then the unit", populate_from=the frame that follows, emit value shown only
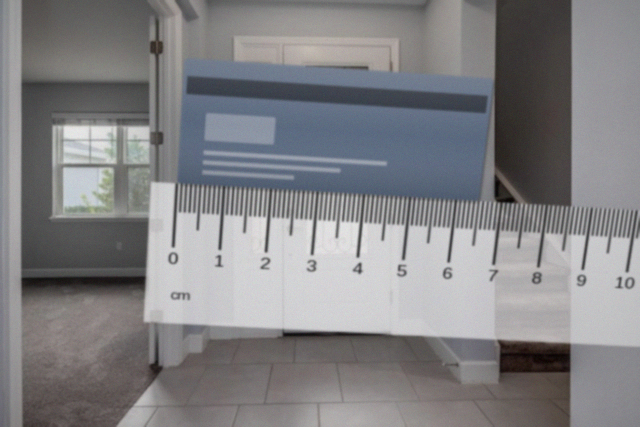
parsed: **6.5** cm
